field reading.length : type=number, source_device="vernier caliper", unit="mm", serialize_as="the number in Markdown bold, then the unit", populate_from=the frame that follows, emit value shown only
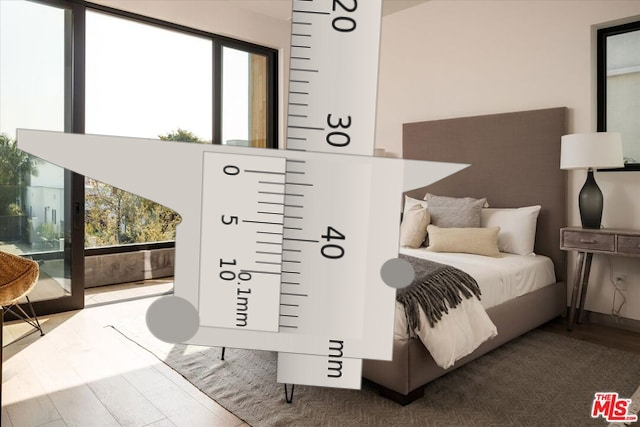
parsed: **34.2** mm
